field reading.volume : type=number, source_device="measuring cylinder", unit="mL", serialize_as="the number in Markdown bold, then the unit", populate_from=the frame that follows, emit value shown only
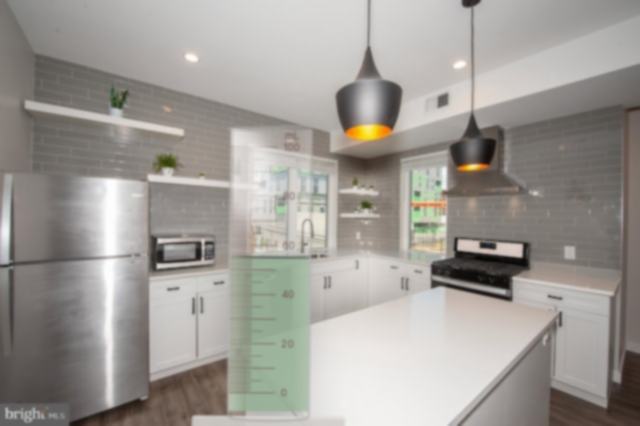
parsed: **55** mL
